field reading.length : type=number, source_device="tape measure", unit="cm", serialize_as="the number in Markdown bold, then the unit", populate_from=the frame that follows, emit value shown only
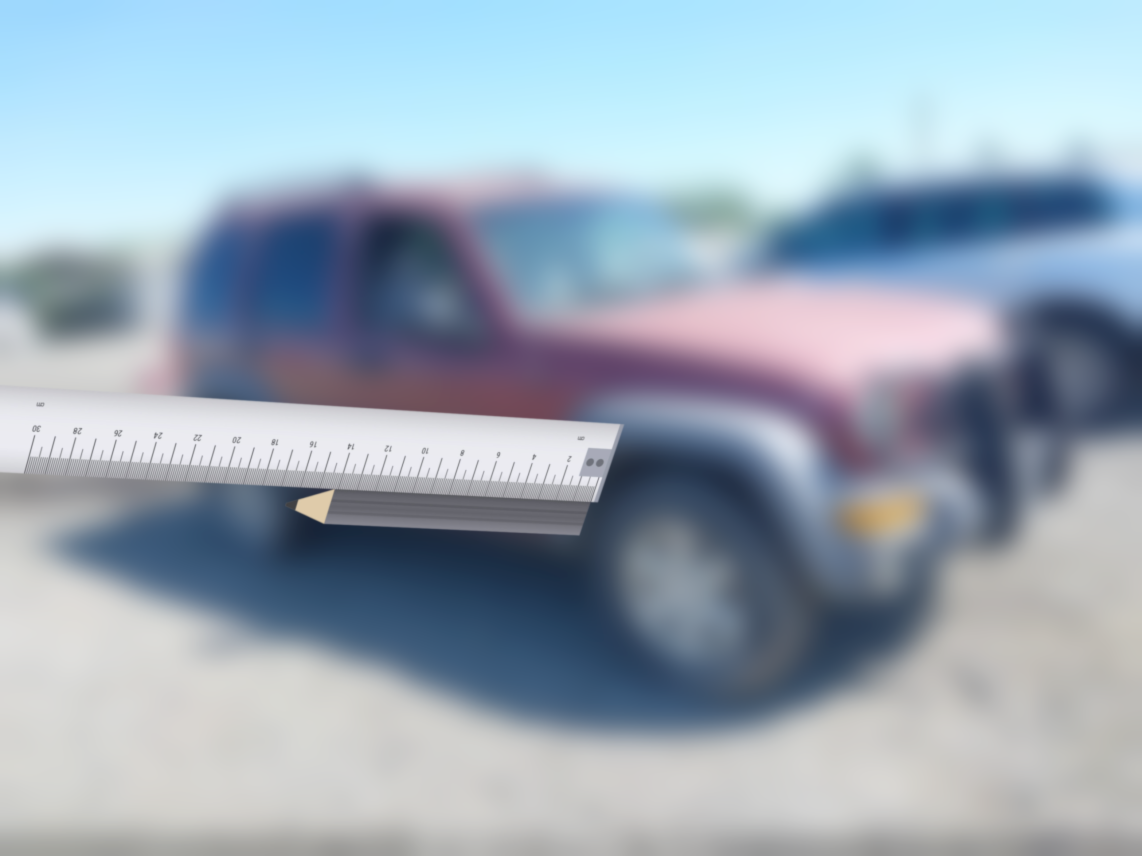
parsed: **16.5** cm
